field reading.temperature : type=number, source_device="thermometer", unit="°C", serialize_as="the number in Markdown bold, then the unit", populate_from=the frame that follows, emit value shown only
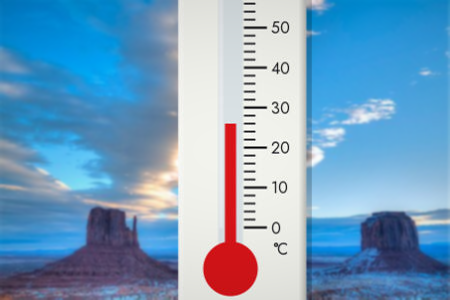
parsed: **26** °C
